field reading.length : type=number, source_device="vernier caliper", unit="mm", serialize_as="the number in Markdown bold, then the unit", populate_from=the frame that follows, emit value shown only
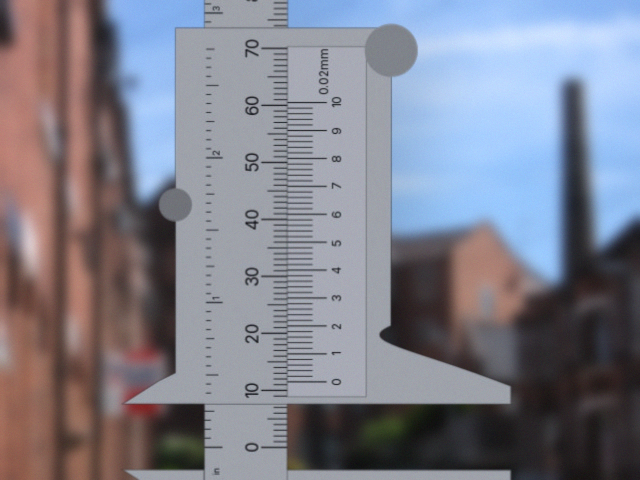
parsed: **11.5** mm
